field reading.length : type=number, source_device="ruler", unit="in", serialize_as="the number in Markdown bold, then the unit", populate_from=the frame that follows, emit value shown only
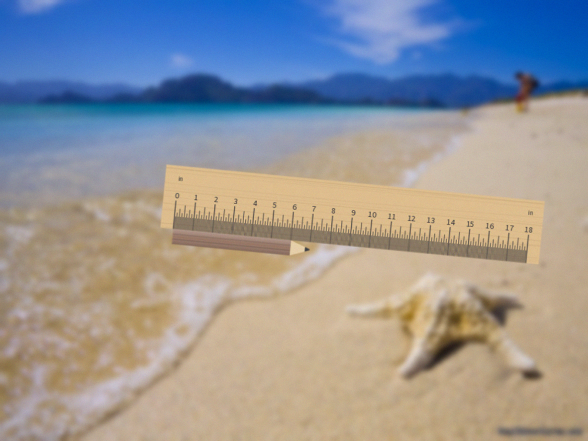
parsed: **7** in
